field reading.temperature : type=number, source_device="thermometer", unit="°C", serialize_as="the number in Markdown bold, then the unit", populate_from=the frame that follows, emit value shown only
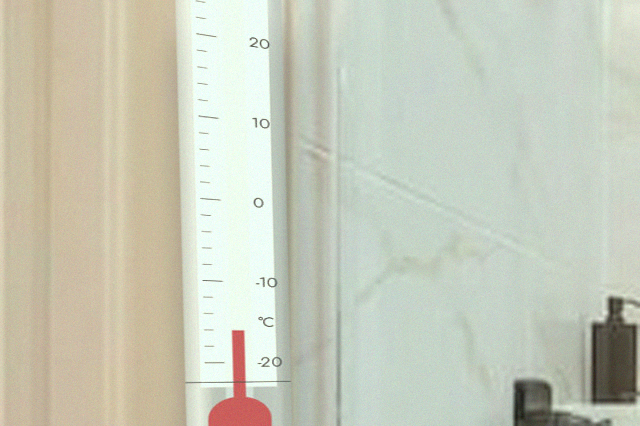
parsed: **-16** °C
